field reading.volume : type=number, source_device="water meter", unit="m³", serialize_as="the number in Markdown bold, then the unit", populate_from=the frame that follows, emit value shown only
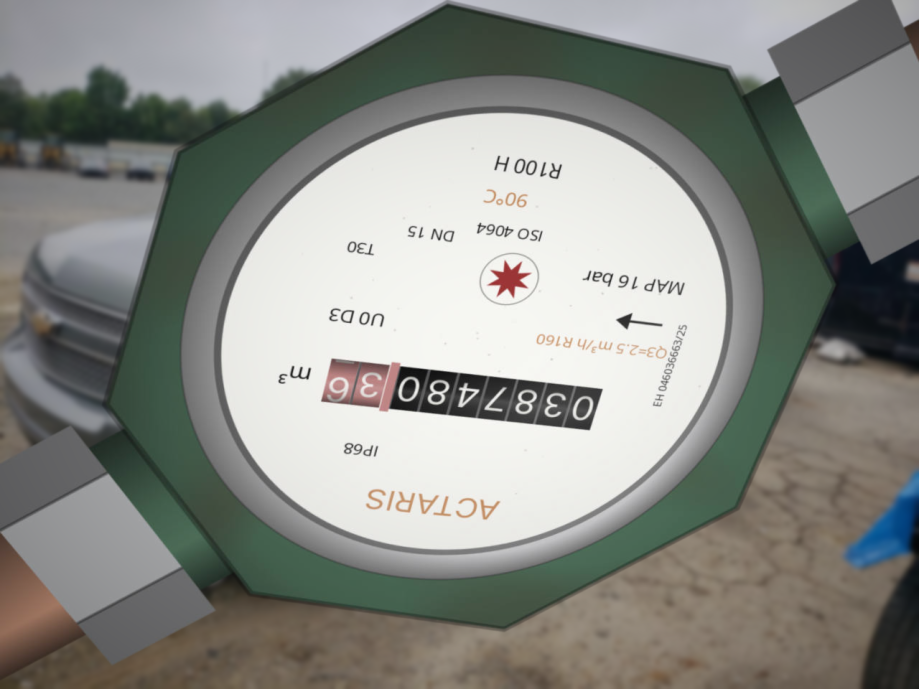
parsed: **387480.36** m³
